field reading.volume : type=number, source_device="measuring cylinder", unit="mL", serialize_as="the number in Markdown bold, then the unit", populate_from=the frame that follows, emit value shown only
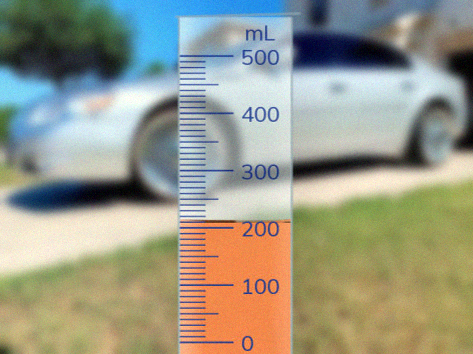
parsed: **210** mL
